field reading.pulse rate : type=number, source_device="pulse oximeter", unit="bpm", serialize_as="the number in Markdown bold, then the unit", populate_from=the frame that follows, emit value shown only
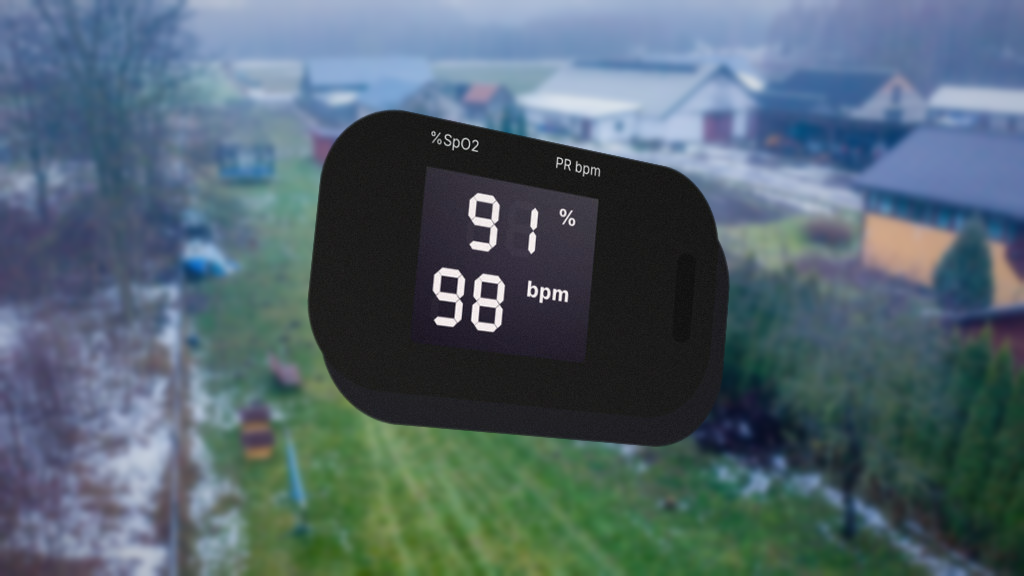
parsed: **98** bpm
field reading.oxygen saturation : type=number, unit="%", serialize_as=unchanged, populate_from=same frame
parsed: **91** %
